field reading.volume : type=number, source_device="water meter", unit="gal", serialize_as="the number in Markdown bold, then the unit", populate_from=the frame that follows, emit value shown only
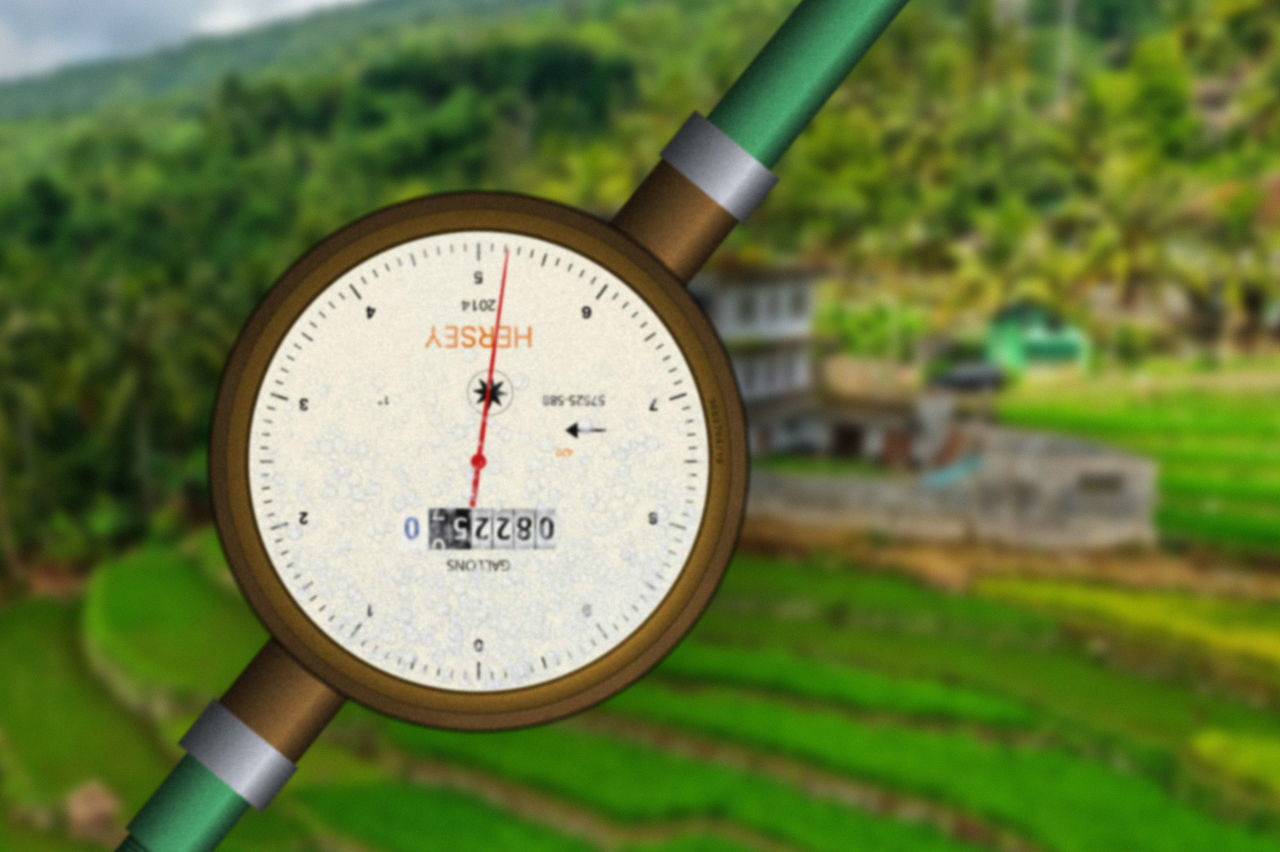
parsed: **822565.2** gal
